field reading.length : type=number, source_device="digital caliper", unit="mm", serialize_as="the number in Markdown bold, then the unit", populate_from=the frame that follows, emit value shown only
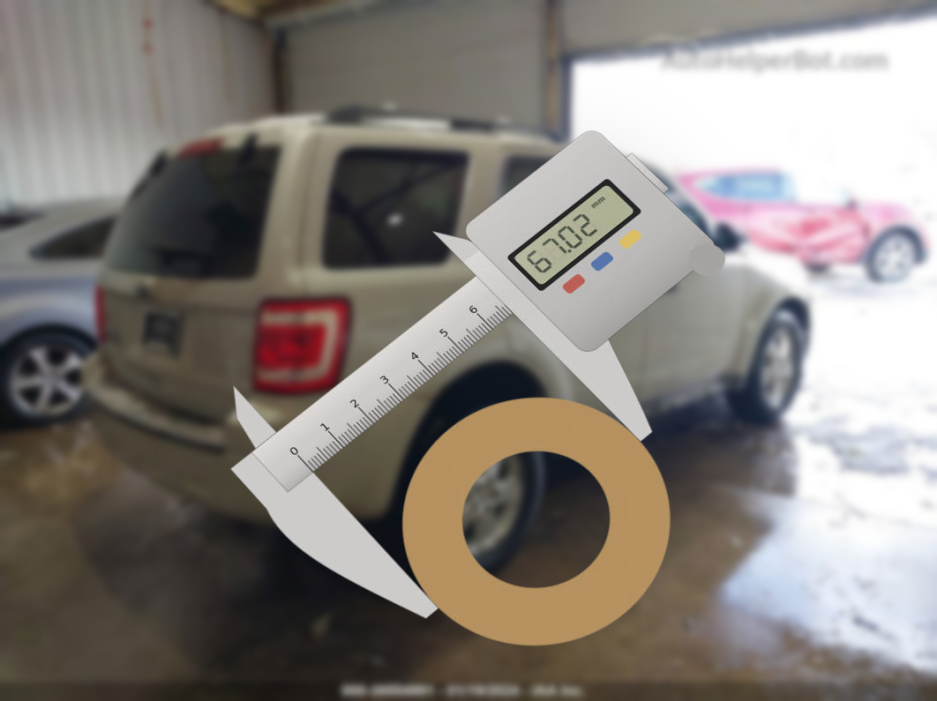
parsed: **67.02** mm
